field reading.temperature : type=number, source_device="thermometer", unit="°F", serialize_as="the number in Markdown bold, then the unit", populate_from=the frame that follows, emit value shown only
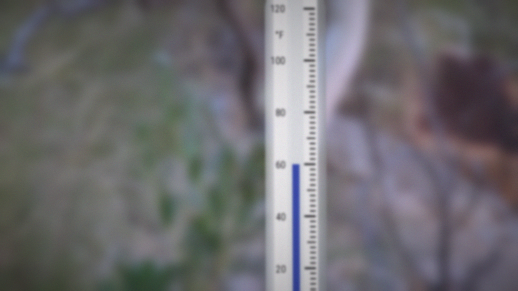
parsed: **60** °F
